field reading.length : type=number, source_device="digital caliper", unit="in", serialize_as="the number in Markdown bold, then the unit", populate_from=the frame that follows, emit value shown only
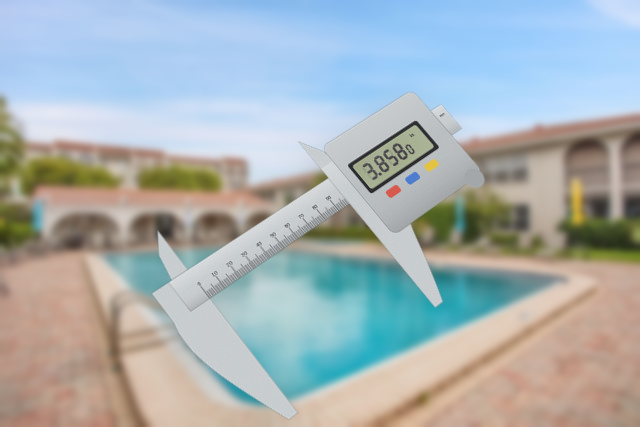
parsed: **3.8580** in
